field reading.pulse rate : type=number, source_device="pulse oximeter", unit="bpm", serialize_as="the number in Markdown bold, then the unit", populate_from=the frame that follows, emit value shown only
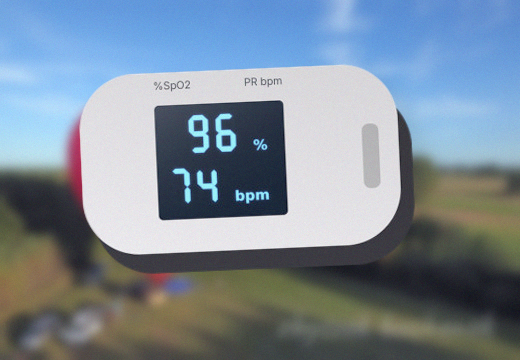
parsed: **74** bpm
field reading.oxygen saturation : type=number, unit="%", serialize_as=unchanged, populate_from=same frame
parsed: **96** %
